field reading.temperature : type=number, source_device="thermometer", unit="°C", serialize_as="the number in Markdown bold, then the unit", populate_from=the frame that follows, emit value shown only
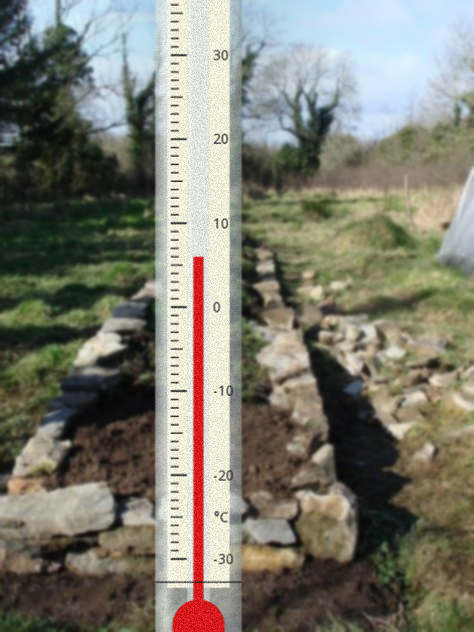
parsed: **6** °C
